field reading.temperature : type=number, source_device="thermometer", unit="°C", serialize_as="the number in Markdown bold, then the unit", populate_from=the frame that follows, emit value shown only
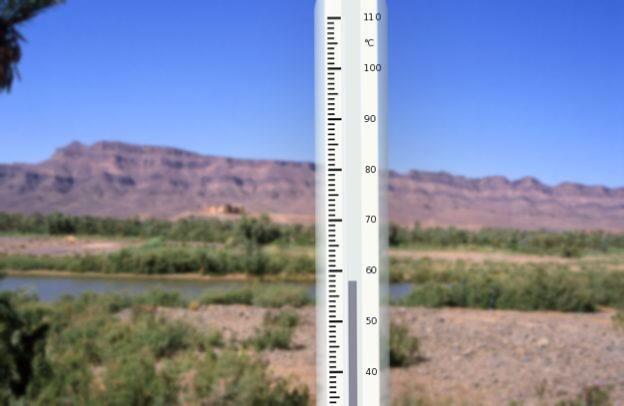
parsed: **58** °C
